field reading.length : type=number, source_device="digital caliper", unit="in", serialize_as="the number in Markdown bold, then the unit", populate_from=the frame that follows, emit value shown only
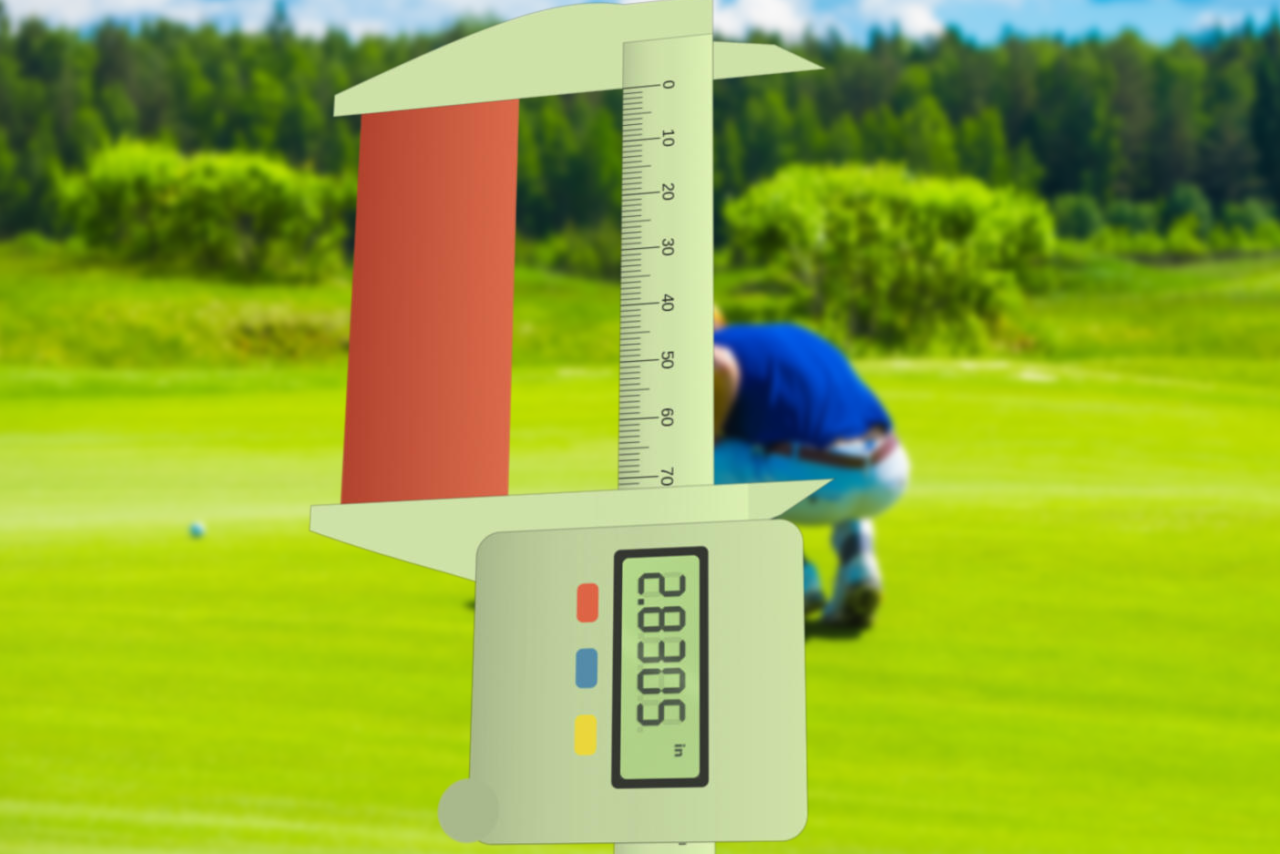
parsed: **2.8305** in
